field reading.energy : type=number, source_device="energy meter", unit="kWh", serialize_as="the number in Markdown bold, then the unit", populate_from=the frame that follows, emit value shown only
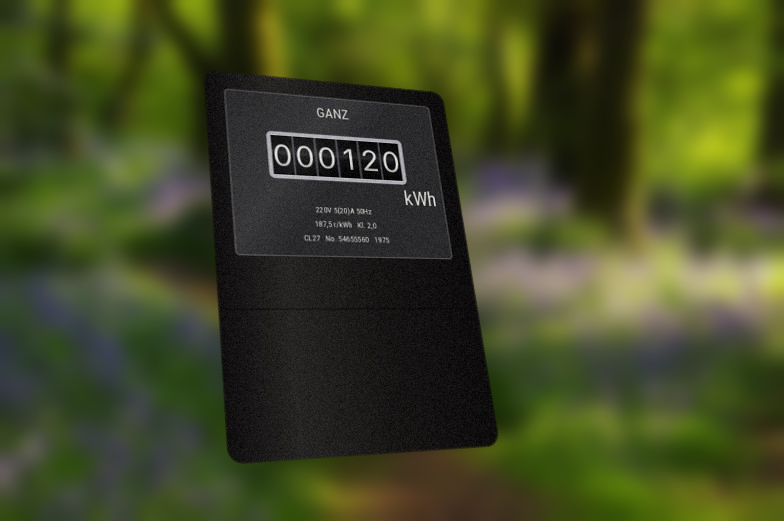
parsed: **120** kWh
